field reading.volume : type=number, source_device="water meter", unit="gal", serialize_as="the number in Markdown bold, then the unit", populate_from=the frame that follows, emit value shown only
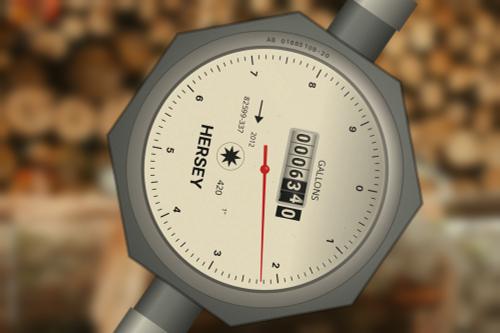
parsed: **6342.2** gal
